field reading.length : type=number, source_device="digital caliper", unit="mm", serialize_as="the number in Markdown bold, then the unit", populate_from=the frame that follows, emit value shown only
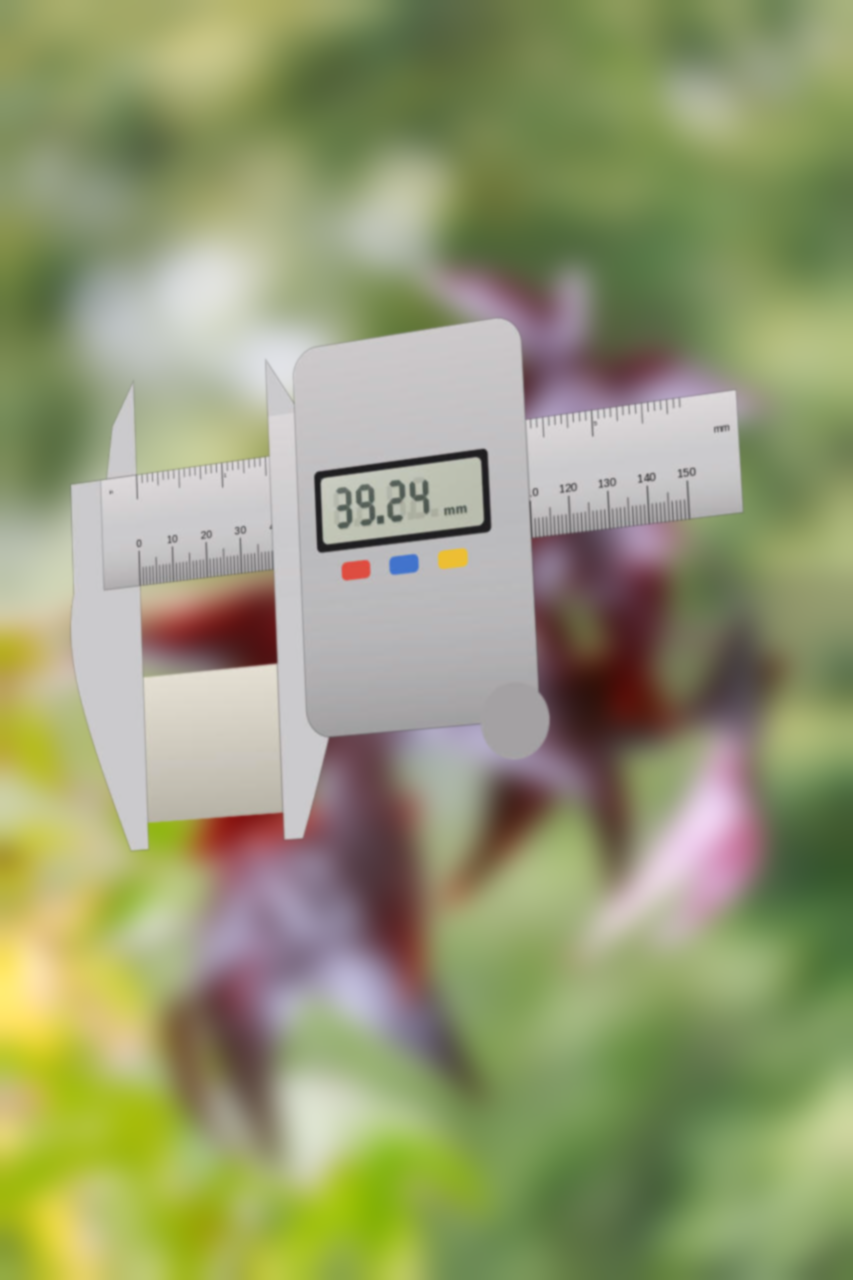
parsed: **39.24** mm
